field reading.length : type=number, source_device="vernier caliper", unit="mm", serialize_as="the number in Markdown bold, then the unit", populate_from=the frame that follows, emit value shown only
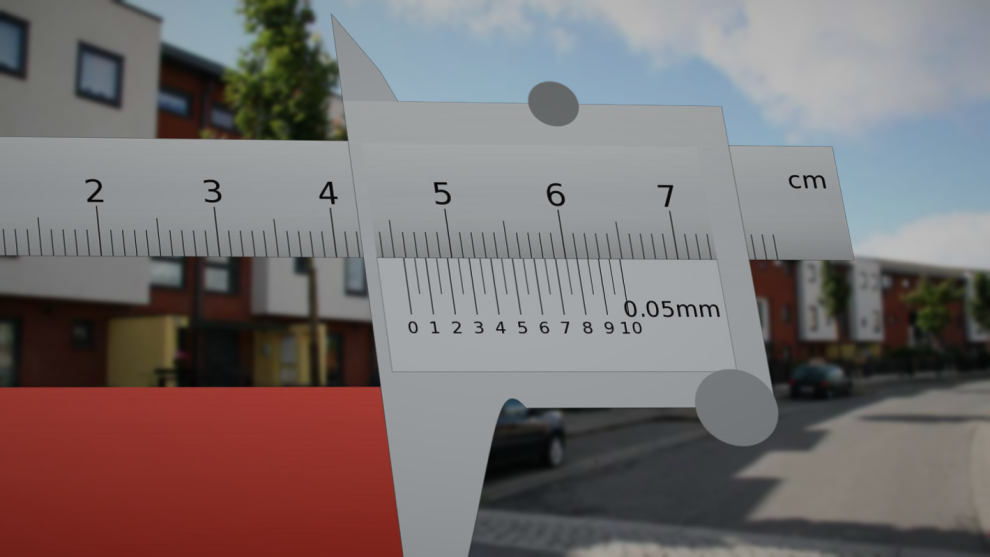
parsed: **45.8** mm
